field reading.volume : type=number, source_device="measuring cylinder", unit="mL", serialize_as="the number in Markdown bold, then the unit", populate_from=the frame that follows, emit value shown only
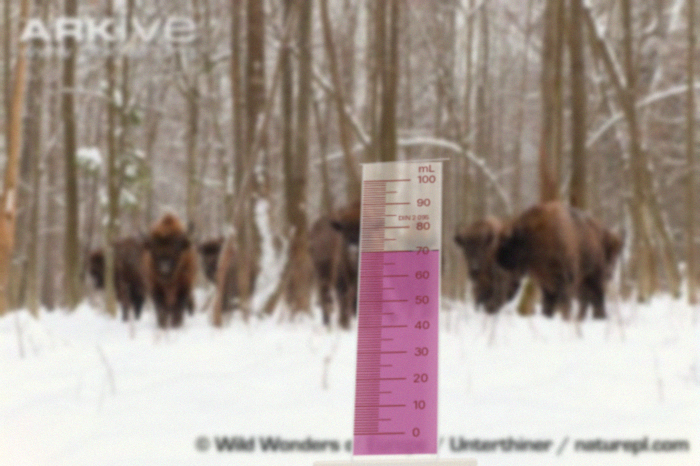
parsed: **70** mL
